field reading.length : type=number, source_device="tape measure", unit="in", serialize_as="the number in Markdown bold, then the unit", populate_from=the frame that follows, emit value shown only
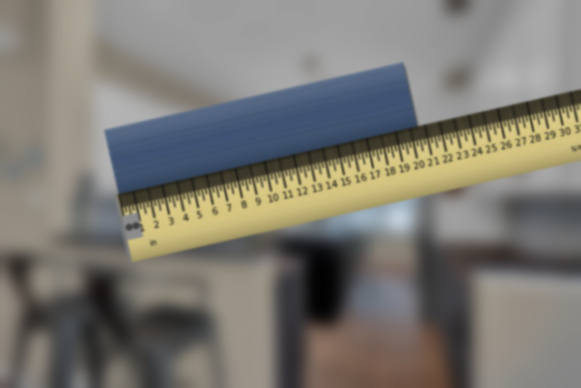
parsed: **20.5** in
